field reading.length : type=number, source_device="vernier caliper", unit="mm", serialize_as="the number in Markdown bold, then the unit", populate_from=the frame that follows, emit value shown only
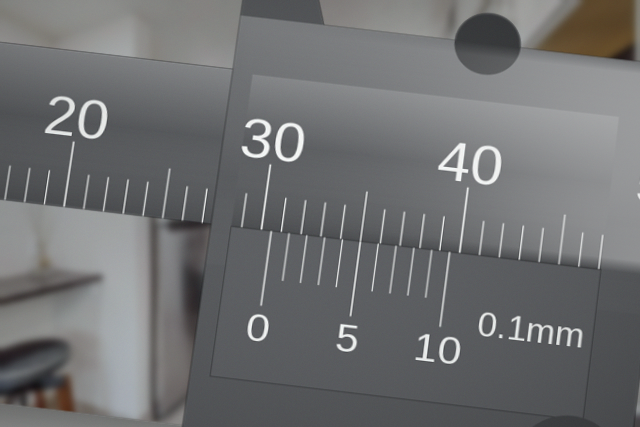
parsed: **30.5** mm
